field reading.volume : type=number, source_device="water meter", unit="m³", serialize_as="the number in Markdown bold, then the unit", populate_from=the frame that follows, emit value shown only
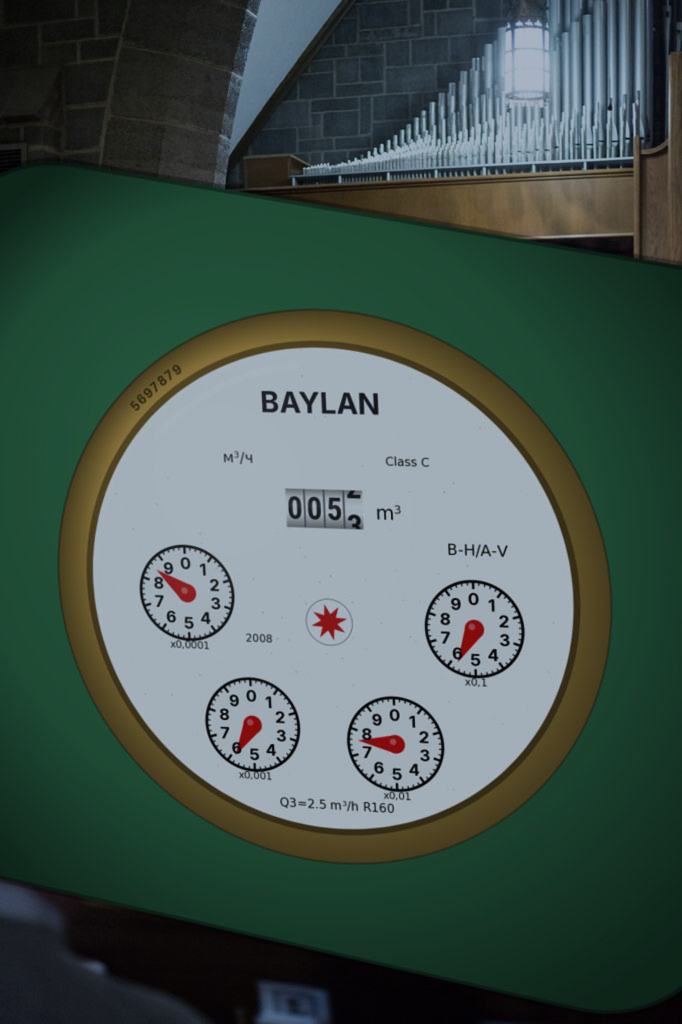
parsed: **52.5758** m³
